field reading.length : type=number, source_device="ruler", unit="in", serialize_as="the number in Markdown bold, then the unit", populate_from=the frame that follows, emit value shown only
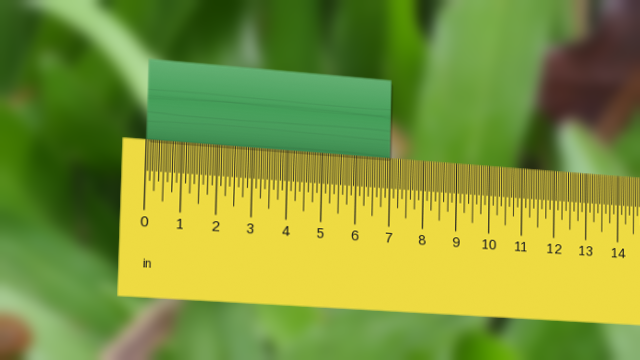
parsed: **7** in
